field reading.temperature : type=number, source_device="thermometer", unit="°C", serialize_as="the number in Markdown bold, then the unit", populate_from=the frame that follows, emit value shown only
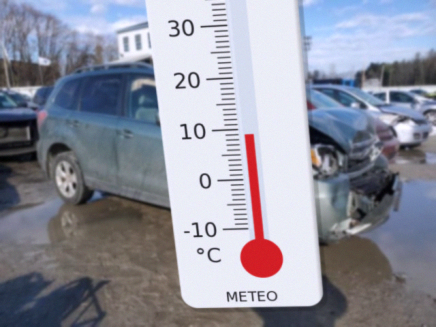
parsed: **9** °C
